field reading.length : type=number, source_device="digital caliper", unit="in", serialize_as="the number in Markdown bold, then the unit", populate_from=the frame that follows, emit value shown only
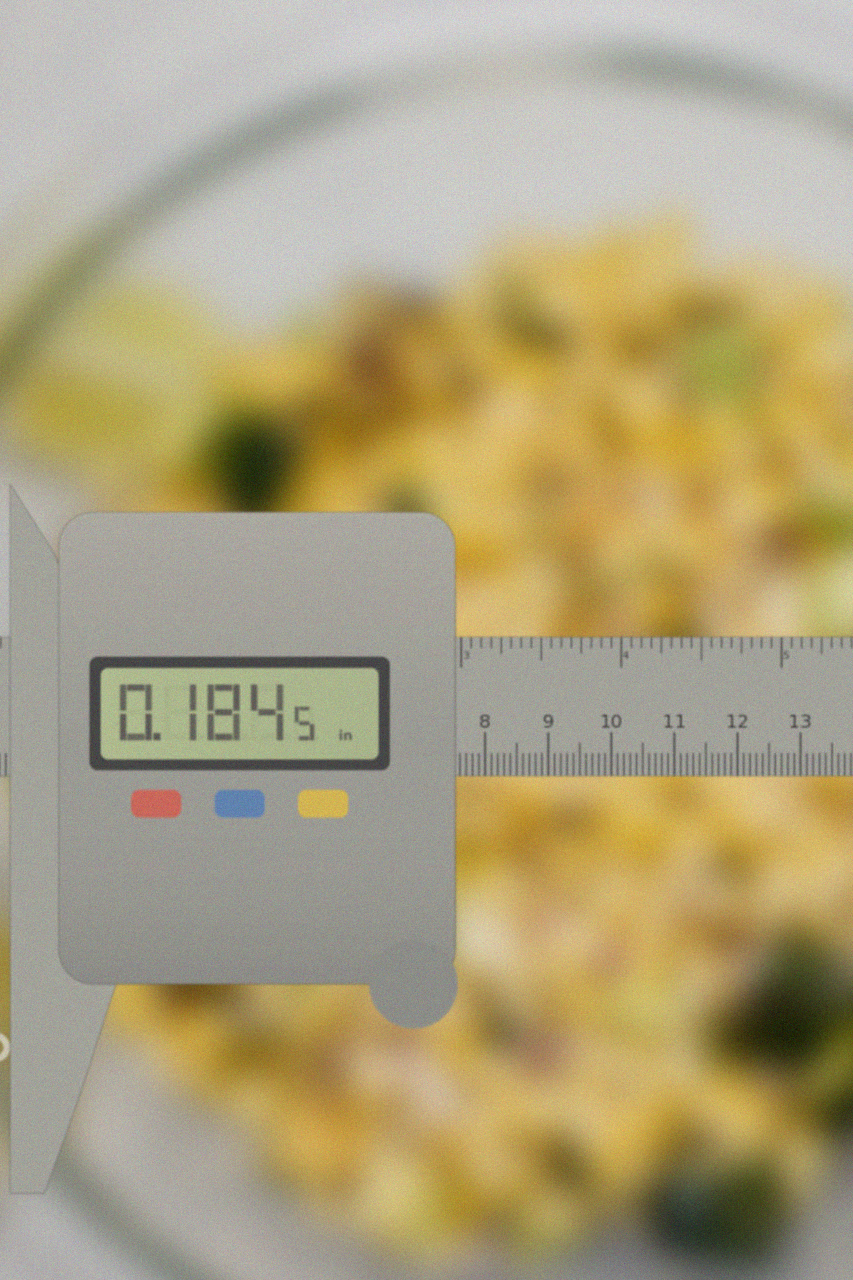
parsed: **0.1845** in
